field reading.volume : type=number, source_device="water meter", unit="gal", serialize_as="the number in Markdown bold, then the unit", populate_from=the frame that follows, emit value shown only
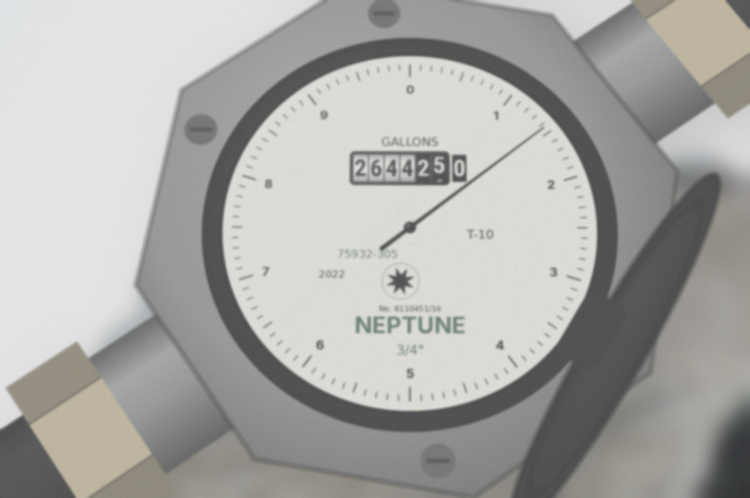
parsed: **2644251.4** gal
